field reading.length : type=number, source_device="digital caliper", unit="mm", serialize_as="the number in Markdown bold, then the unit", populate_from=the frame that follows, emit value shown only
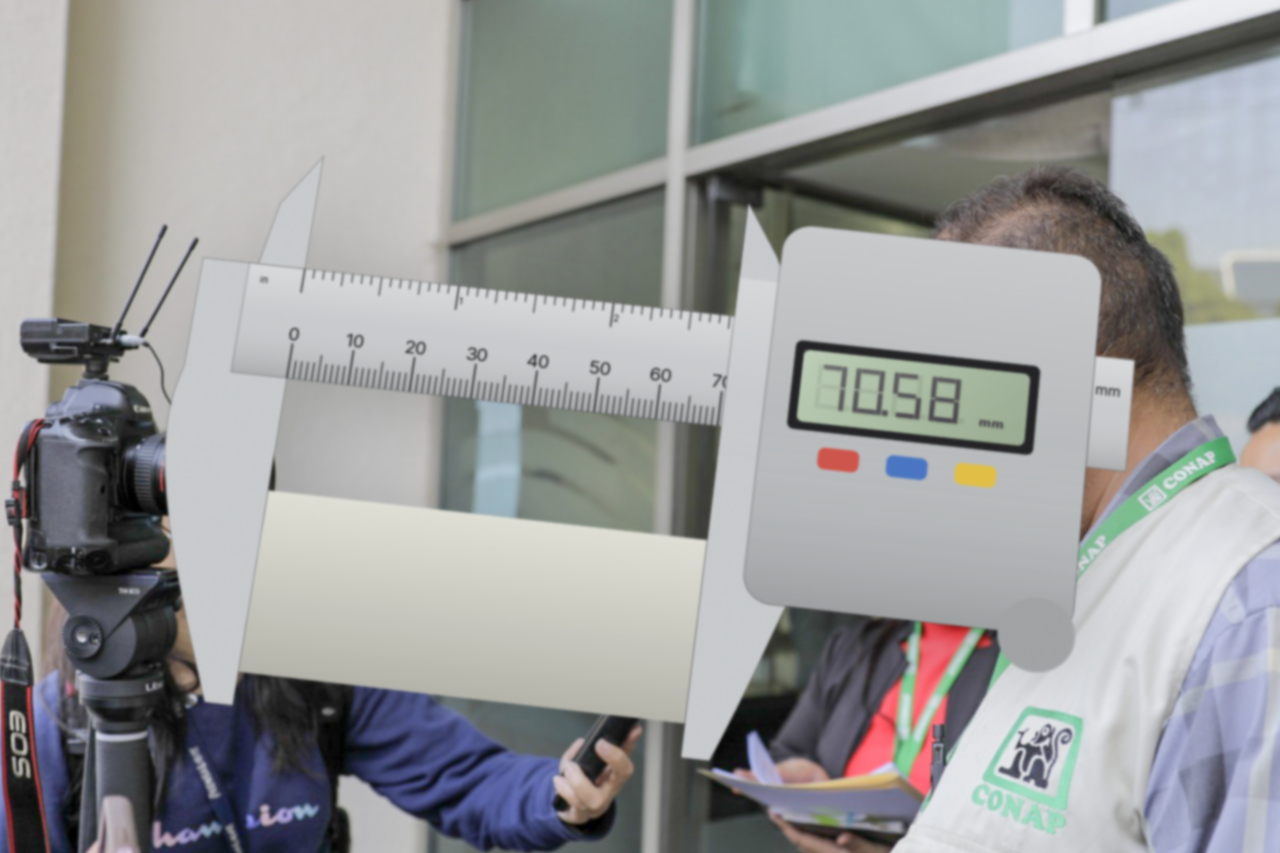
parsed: **70.58** mm
